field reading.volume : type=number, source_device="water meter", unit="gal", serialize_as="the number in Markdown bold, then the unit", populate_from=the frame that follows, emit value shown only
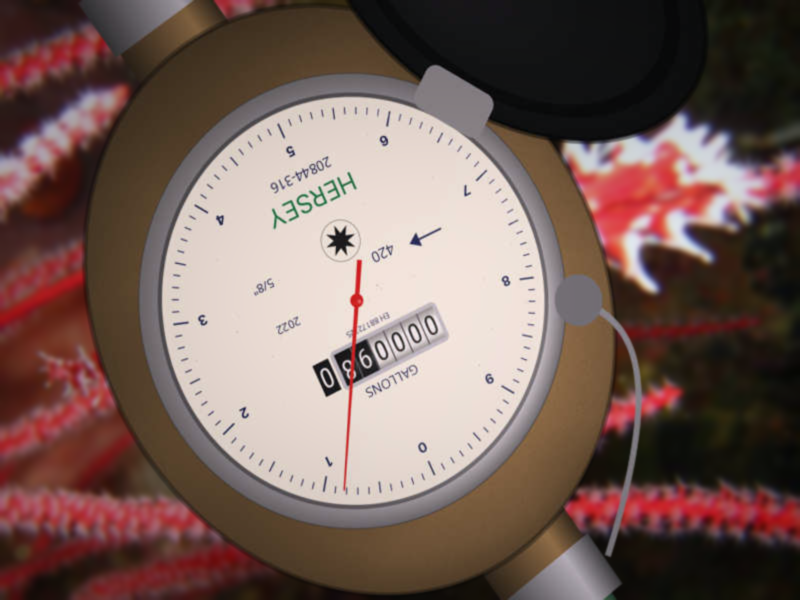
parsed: **980.8** gal
